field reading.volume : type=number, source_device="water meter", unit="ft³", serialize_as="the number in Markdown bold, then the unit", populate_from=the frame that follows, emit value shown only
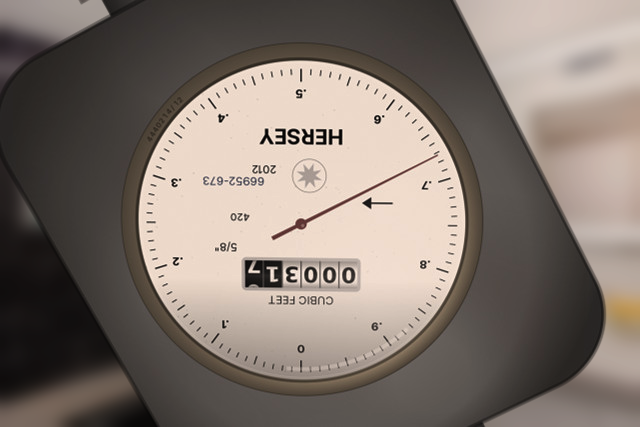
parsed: **316.67** ft³
